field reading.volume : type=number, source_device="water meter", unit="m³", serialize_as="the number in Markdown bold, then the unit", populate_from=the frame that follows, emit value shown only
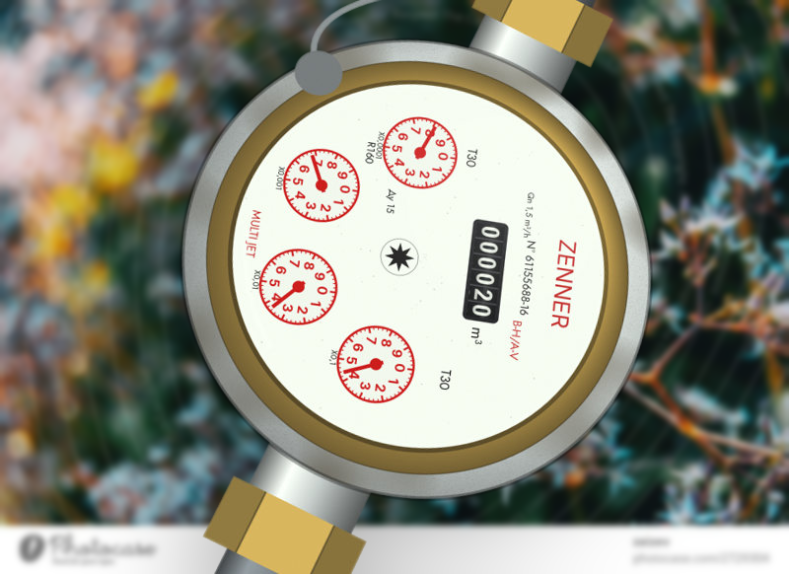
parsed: **20.4368** m³
